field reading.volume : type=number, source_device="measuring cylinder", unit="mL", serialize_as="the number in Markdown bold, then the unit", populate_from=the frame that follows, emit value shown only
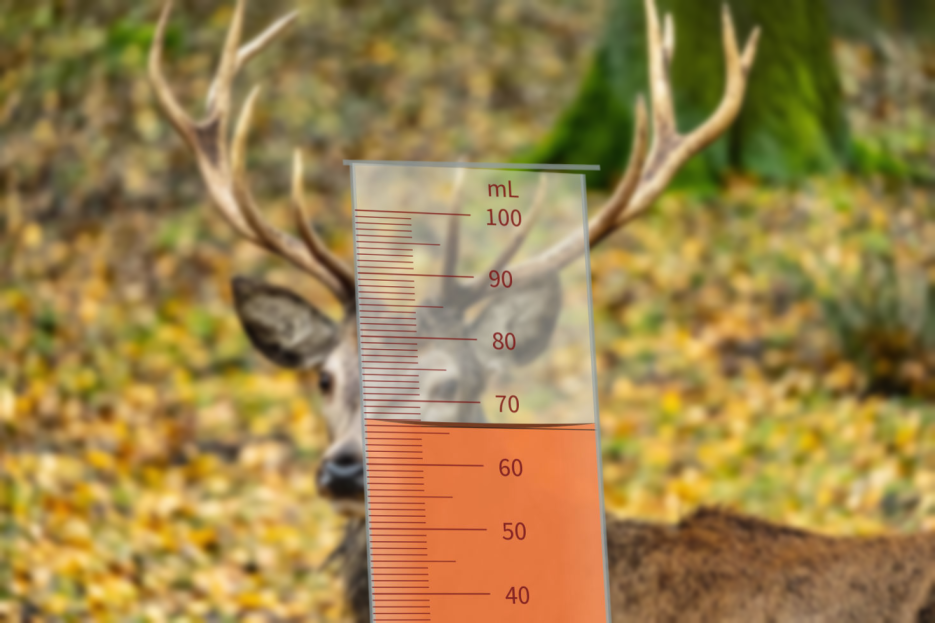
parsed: **66** mL
